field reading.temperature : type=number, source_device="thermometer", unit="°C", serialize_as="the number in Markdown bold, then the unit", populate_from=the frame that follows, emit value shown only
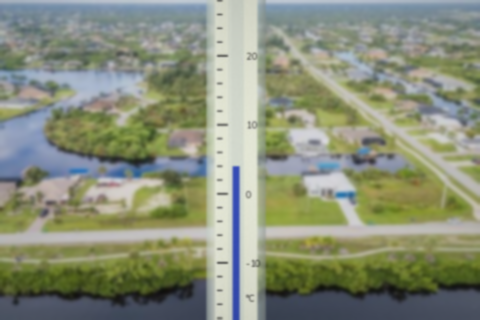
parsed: **4** °C
